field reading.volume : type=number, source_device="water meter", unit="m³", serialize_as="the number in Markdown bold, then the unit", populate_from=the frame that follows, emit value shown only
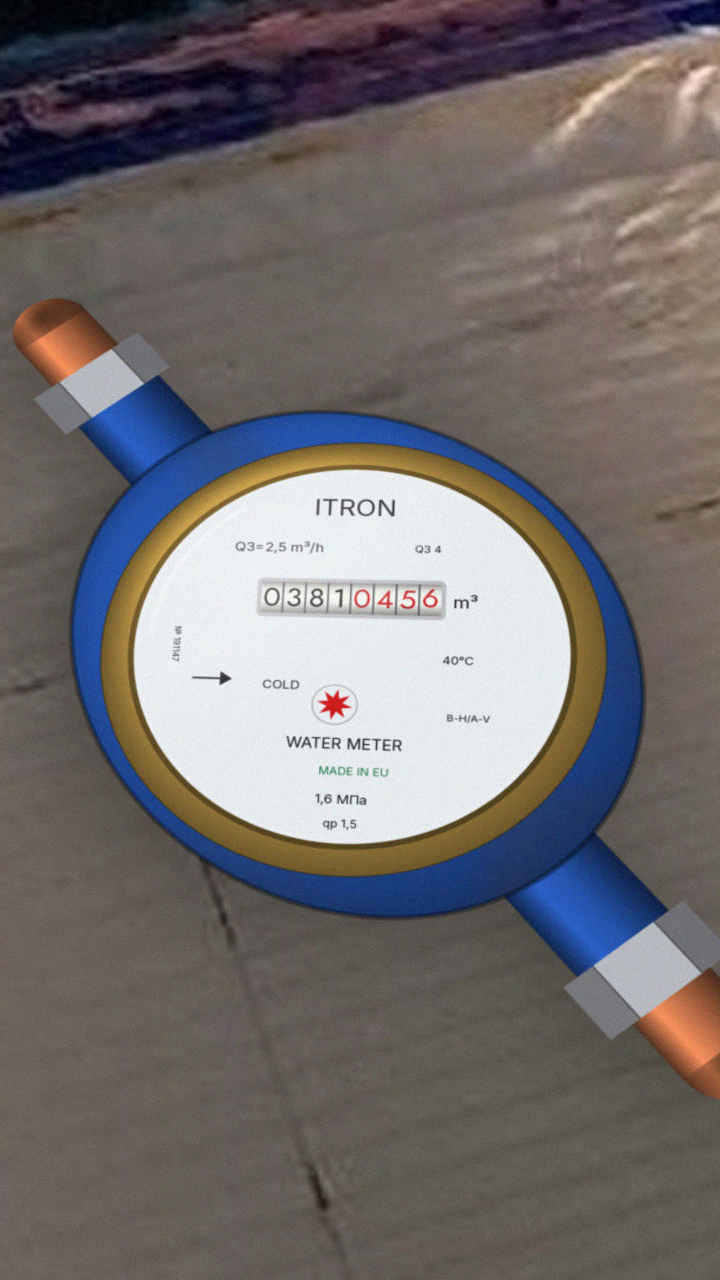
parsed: **381.0456** m³
